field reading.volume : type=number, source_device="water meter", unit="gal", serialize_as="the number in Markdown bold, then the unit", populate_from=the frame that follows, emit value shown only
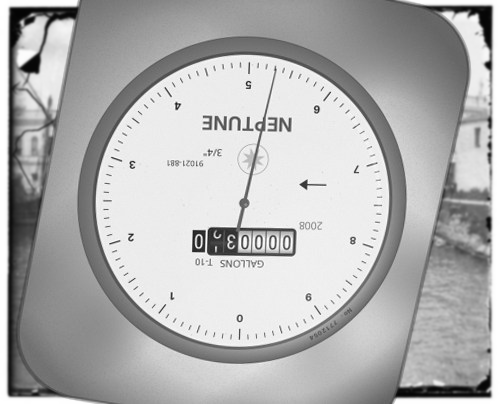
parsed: **315.3** gal
